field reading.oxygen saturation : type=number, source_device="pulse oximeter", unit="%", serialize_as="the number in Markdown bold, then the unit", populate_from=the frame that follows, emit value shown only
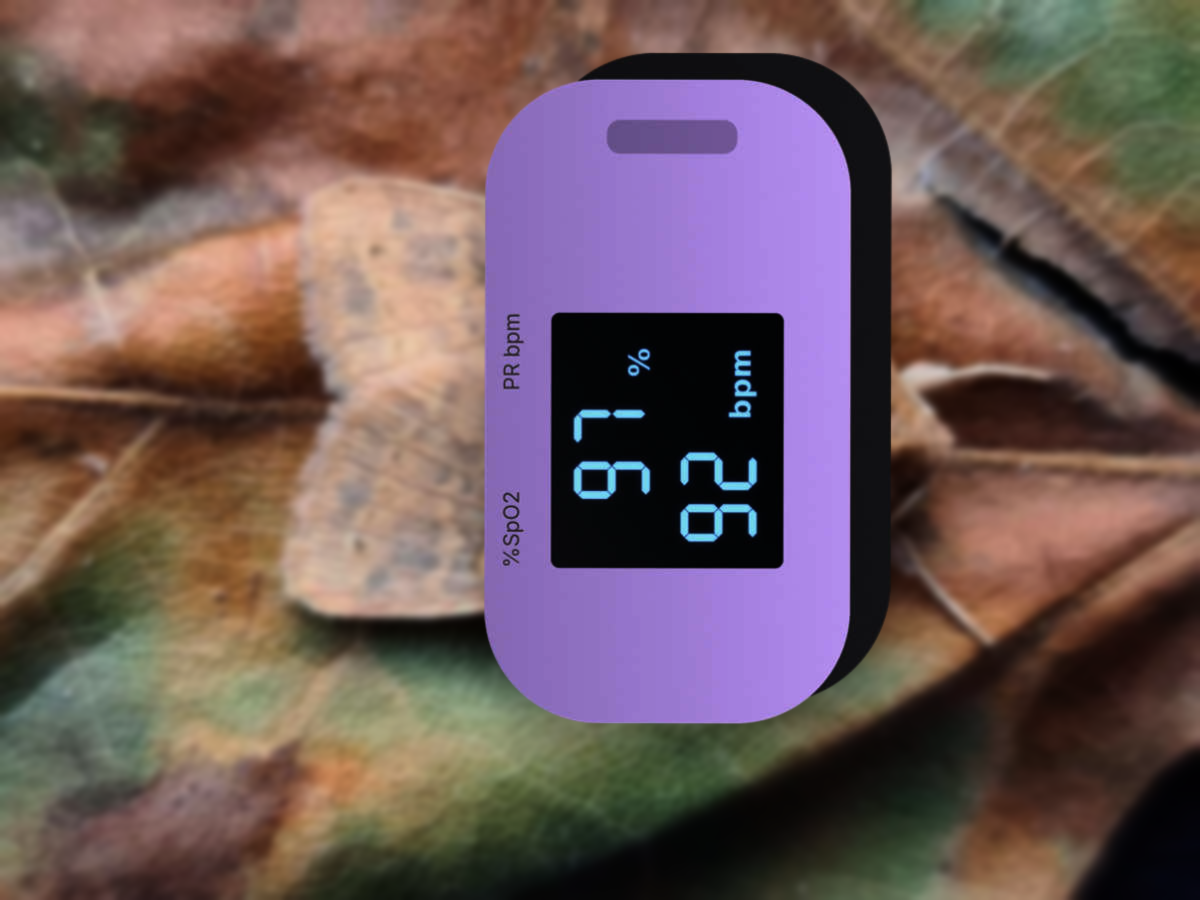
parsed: **97** %
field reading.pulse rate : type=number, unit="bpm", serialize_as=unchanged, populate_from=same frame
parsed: **92** bpm
